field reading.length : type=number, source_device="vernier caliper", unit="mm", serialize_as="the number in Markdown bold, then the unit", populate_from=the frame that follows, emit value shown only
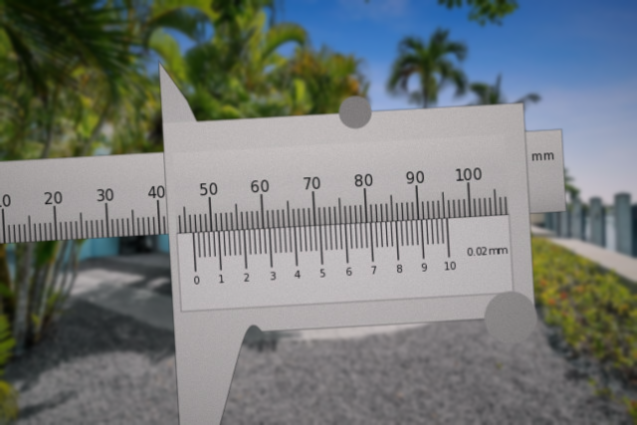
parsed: **46.5** mm
